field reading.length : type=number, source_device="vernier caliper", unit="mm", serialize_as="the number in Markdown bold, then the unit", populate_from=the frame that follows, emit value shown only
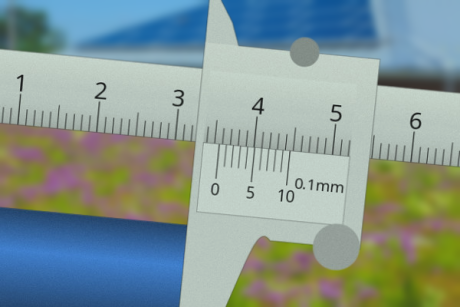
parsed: **35.6** mm
